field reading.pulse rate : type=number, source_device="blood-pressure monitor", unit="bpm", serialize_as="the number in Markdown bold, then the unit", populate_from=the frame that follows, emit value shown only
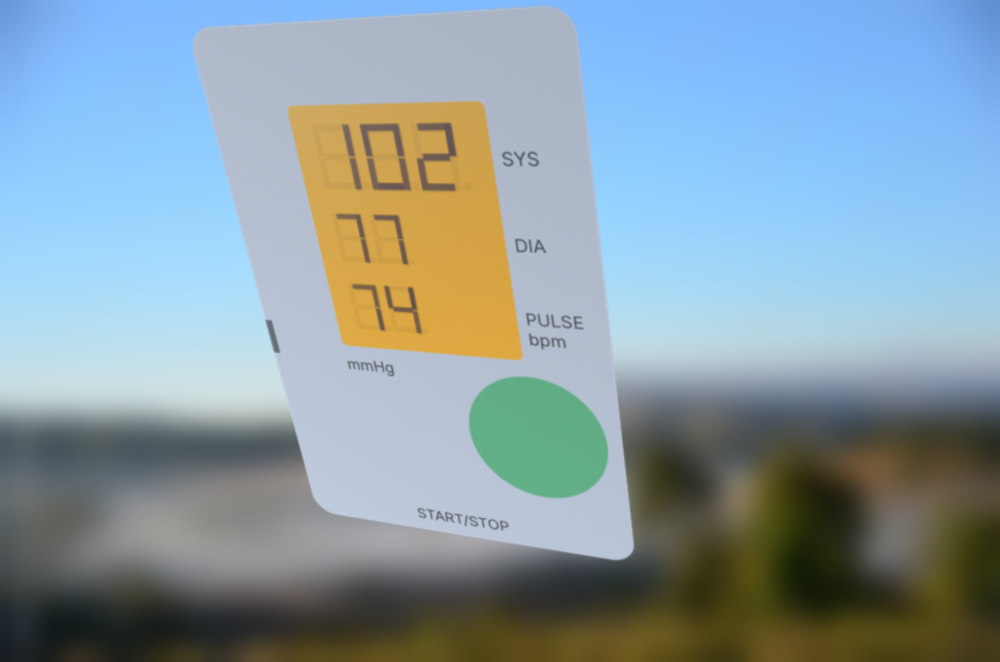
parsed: **74** bpm
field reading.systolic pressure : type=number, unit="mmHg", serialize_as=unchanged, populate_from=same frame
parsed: **102** mmHg
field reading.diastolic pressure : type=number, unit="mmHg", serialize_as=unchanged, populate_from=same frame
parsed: **77** mmHg
